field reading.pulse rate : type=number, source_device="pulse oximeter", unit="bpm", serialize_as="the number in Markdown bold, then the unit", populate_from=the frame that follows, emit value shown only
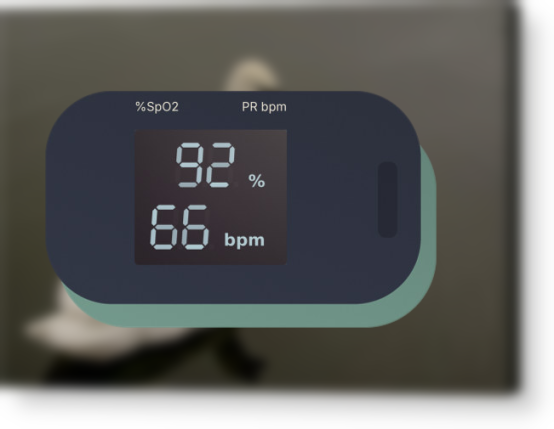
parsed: **66** bpm
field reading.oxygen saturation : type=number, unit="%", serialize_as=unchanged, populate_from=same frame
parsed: **92** %
